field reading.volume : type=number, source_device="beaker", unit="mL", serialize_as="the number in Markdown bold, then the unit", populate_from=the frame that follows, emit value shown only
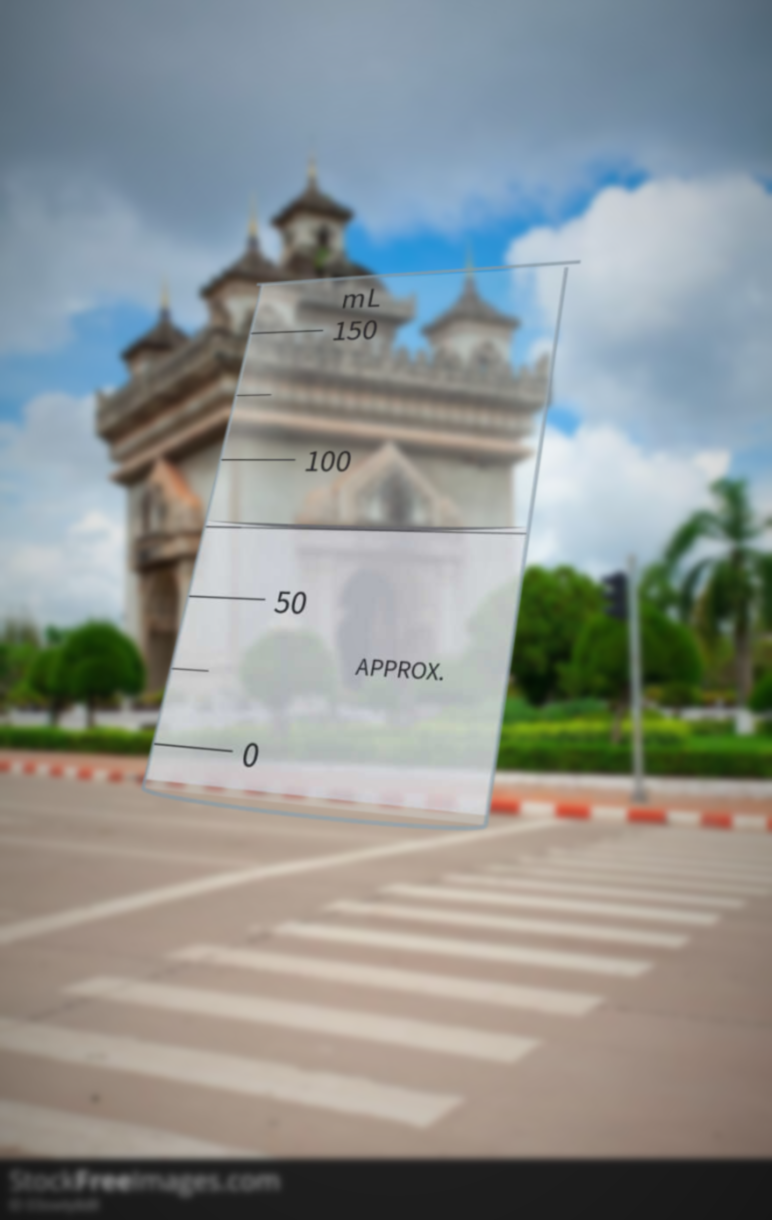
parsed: **75** mL
